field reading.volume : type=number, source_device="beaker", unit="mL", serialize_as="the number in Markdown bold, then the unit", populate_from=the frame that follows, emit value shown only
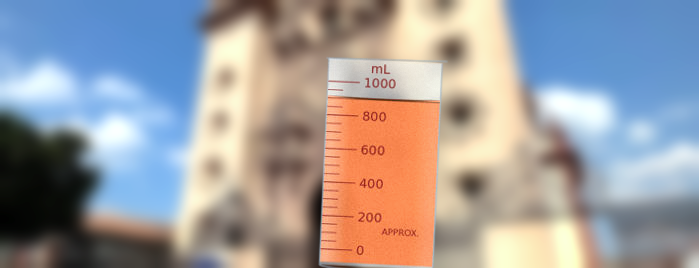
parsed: **900** mL
